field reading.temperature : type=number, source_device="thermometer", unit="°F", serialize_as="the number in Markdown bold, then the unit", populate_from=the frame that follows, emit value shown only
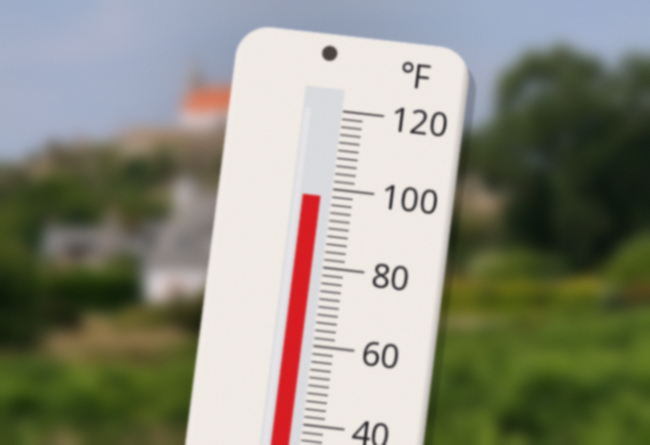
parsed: **98** °F
